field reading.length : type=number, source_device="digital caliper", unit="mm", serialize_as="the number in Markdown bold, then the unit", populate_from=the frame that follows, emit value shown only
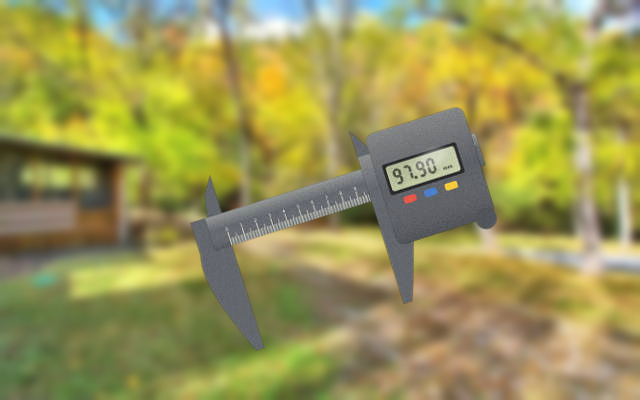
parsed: **97.90** mm
